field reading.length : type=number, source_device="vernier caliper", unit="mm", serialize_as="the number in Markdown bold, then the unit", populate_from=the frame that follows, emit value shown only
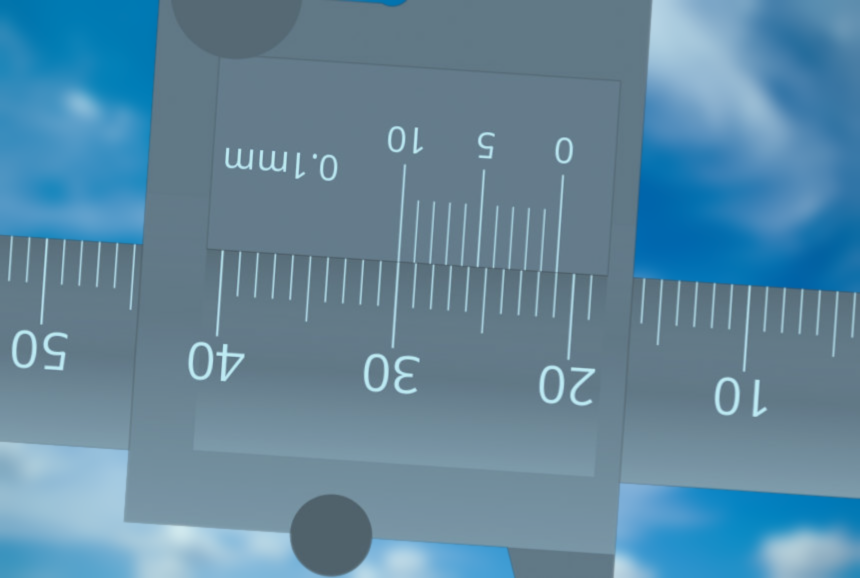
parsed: **21.0** mm
